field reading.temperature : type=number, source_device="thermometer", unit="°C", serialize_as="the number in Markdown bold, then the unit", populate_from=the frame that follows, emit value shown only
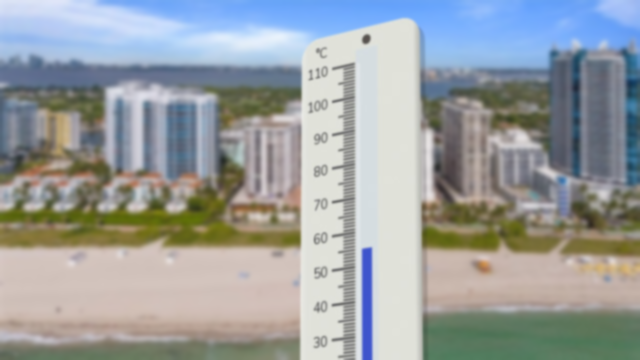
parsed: **55** °C
